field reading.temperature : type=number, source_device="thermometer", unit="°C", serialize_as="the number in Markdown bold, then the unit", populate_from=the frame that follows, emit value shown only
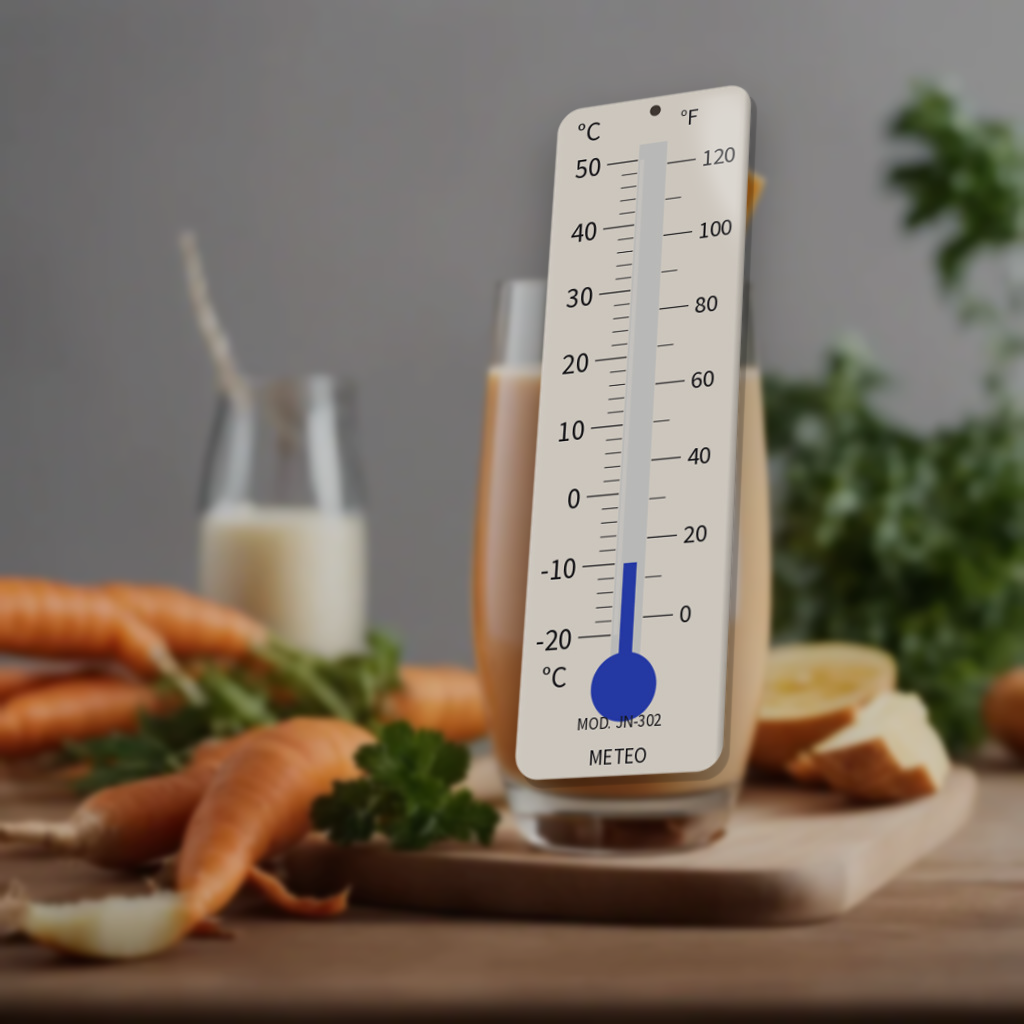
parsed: **-10** °C
